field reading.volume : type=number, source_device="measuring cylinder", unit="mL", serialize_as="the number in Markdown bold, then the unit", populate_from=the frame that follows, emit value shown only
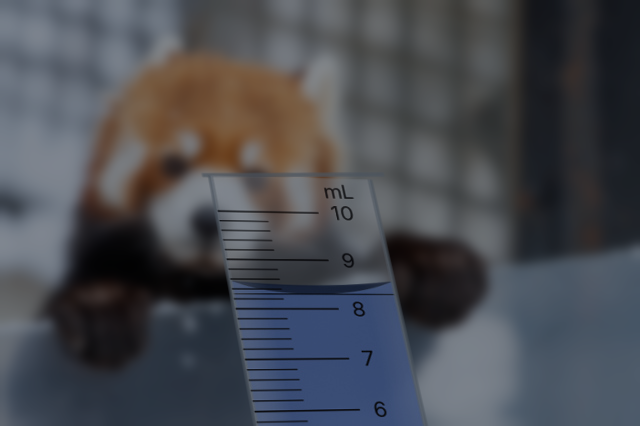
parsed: **8.3** mL
